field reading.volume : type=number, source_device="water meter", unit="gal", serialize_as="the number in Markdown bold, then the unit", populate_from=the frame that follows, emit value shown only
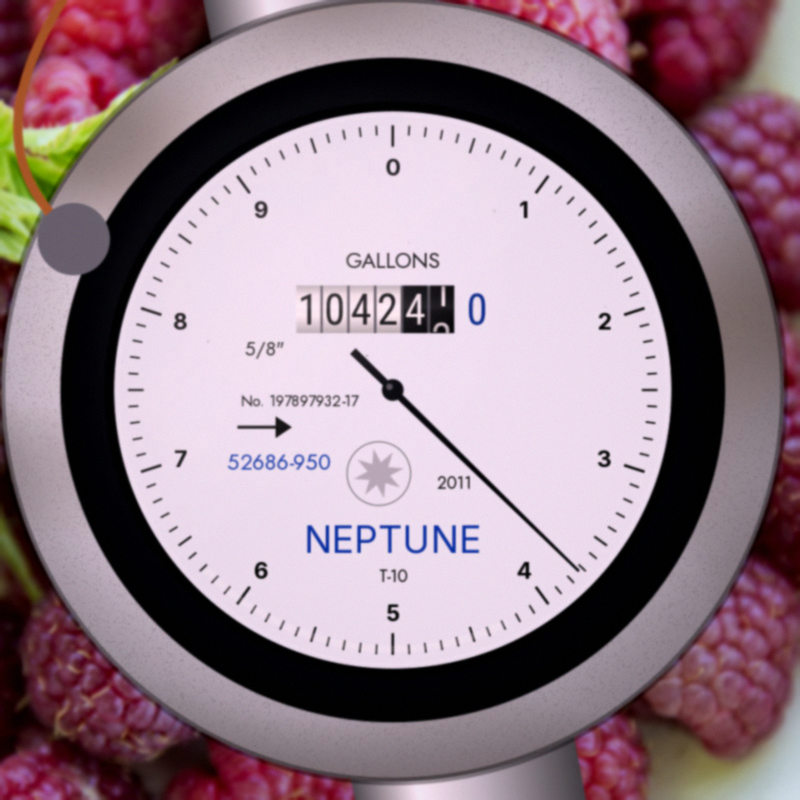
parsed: **1042413.7** gal
